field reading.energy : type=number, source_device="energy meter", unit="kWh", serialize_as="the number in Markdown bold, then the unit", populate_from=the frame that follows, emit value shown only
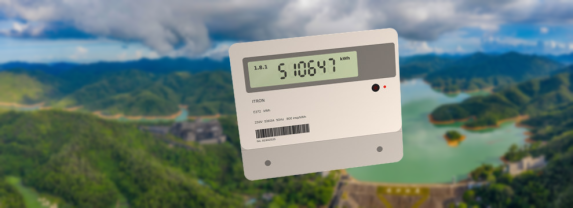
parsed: **510647** kWh
